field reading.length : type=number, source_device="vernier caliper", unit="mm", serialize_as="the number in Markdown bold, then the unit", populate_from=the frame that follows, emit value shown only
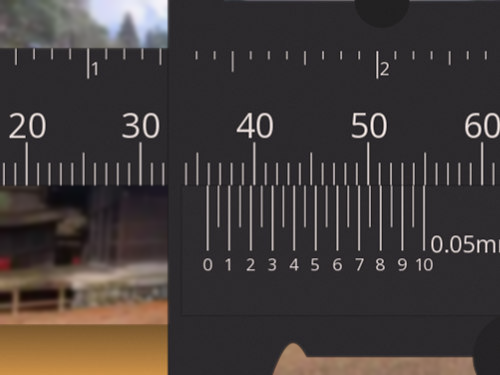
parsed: **35.9** mm
